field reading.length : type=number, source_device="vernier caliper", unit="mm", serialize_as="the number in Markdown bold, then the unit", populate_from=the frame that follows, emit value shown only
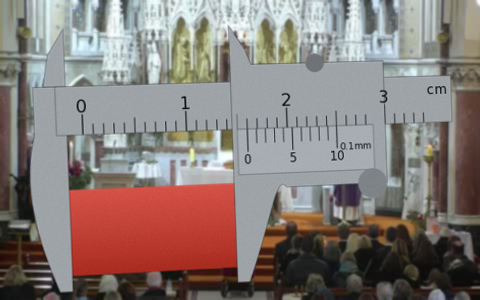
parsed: **16.0** mm
